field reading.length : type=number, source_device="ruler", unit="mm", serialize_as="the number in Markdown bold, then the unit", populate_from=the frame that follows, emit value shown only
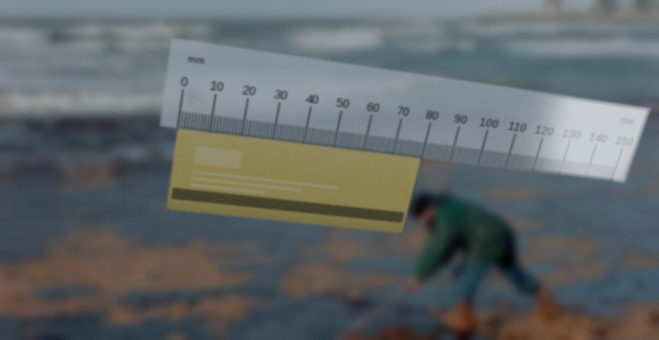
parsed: **80** mm
